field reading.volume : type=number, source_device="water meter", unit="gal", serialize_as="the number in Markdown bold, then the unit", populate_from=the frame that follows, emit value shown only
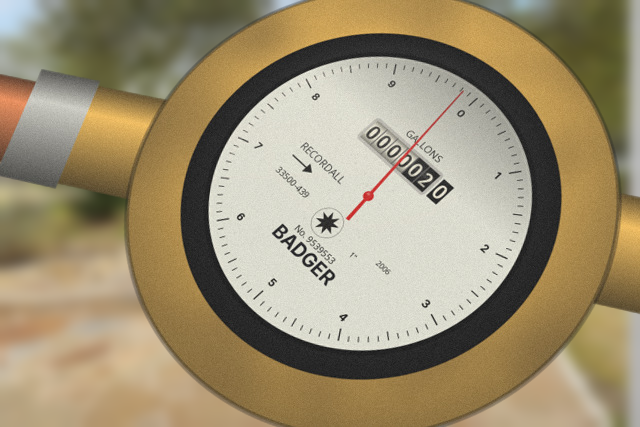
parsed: **19.8** gal
